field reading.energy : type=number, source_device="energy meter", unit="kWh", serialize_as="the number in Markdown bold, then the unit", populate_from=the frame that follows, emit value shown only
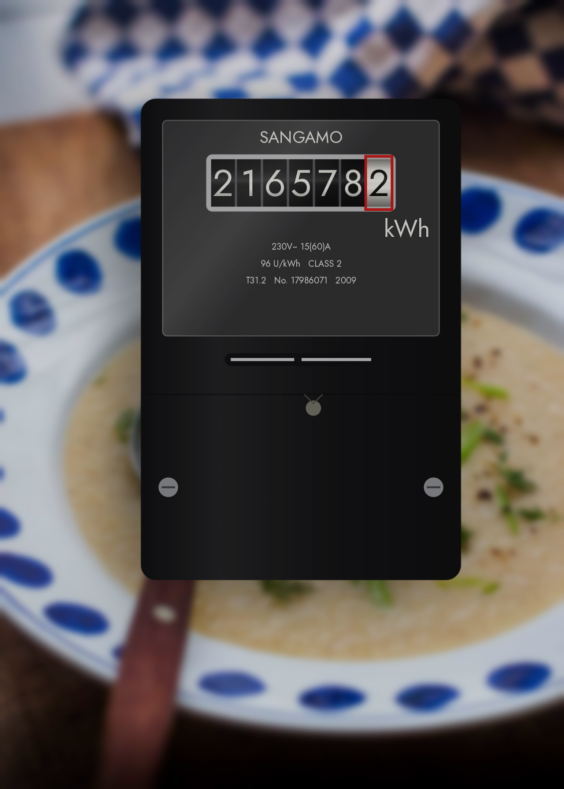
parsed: **216578.2** kWh
